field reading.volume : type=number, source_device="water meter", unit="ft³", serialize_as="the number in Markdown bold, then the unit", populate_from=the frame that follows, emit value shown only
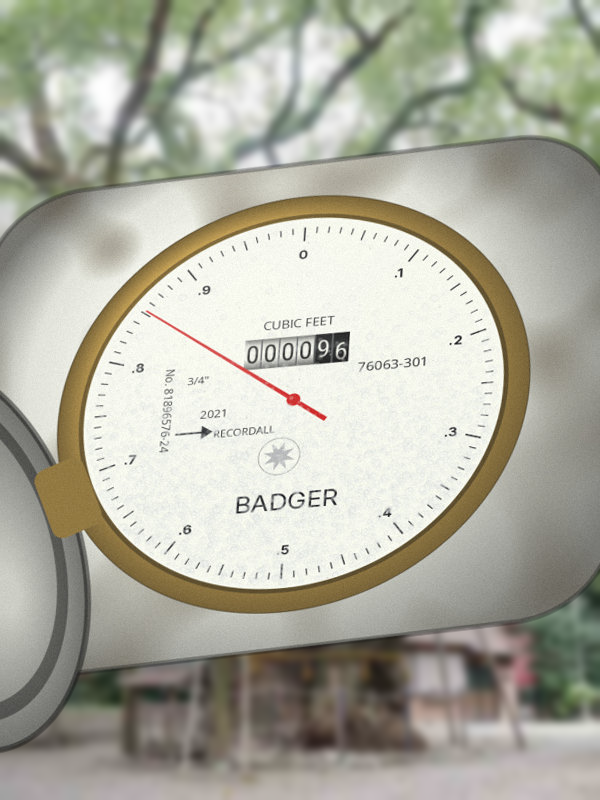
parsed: **95.85** ft³
